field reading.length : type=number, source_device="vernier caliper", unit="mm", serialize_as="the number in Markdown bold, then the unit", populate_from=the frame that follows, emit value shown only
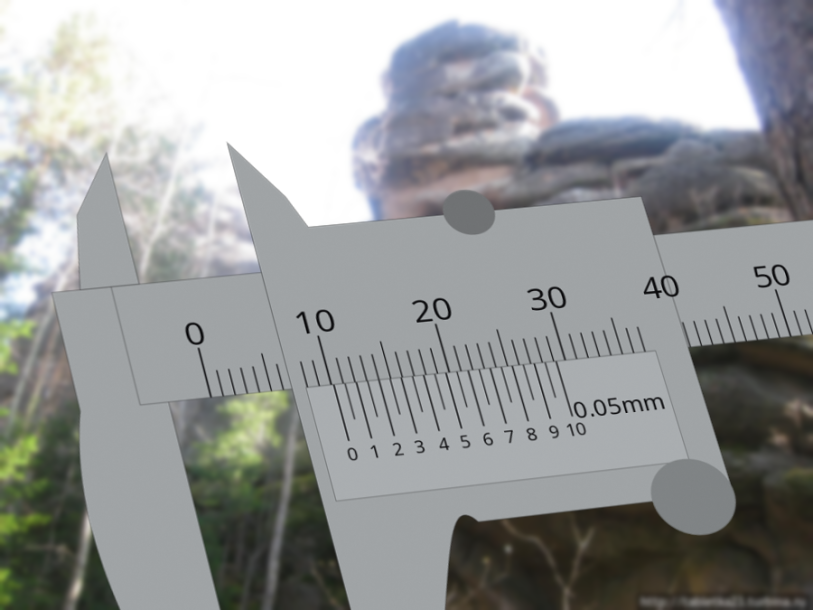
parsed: **10.2** mm
